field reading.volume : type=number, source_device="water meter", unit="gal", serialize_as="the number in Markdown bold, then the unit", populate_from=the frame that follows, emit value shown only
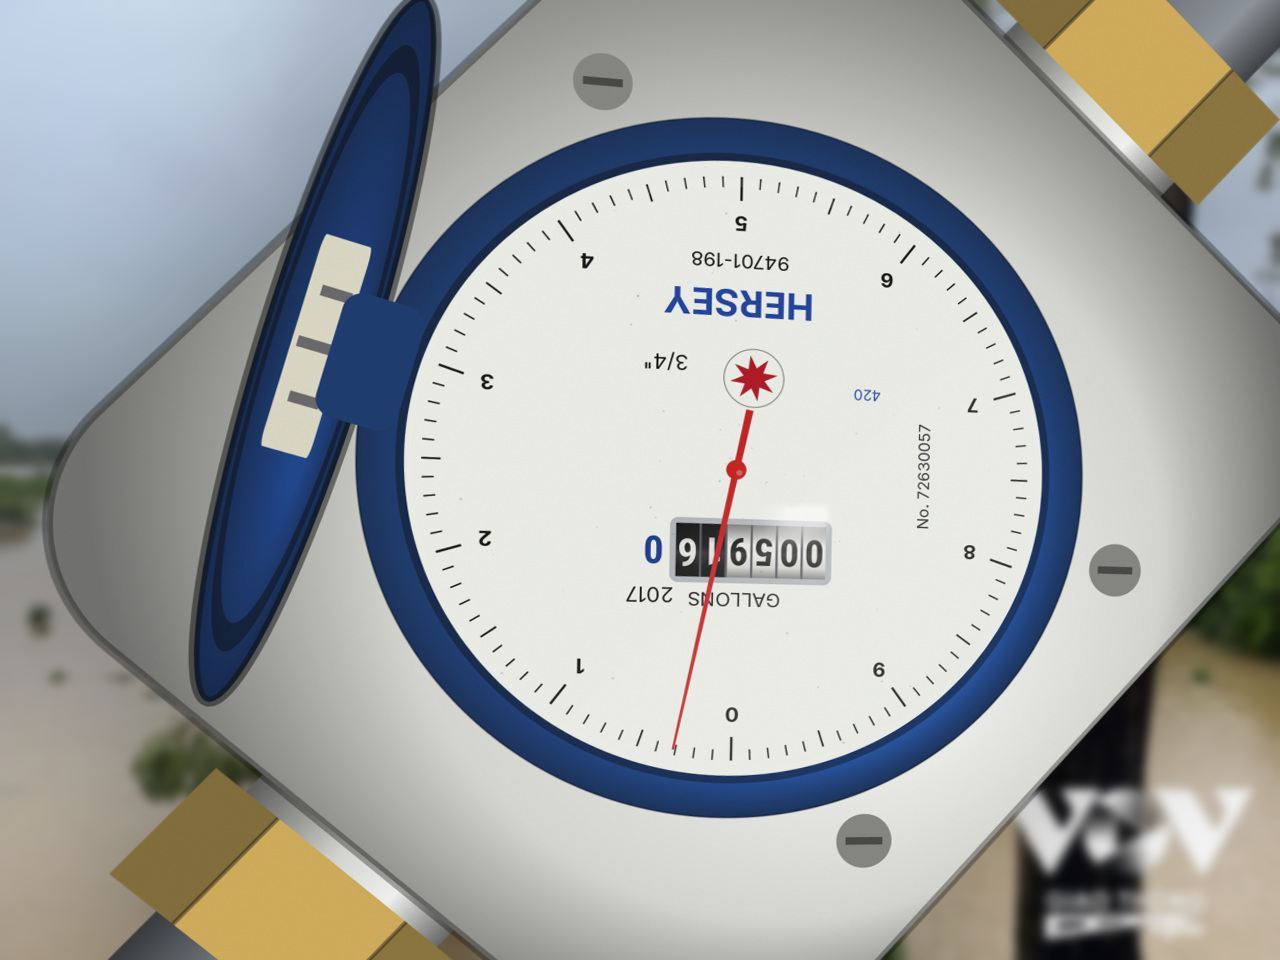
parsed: **59160.3** gal
